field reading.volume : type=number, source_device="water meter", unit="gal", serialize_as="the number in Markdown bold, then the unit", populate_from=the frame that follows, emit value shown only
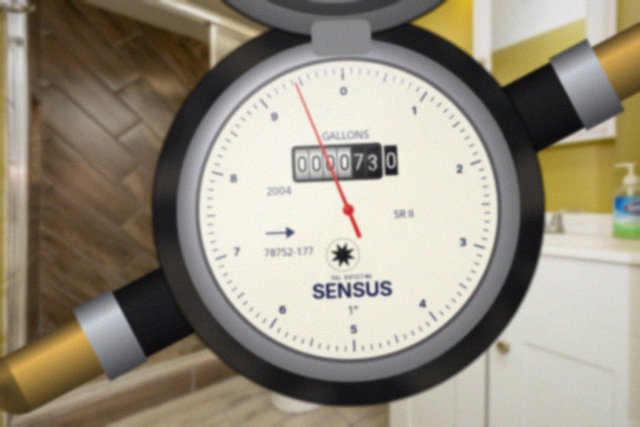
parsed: **729.4** gal
